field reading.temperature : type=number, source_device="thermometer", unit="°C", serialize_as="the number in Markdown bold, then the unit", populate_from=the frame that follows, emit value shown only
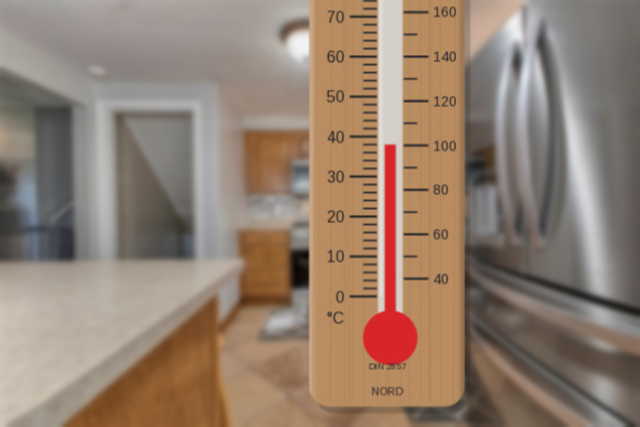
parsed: **38** °C
